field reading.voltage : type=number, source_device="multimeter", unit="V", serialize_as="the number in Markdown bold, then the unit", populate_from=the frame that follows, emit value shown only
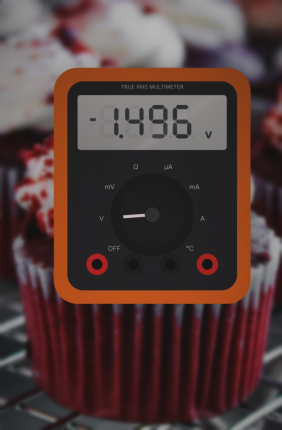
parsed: **-1.496** V
